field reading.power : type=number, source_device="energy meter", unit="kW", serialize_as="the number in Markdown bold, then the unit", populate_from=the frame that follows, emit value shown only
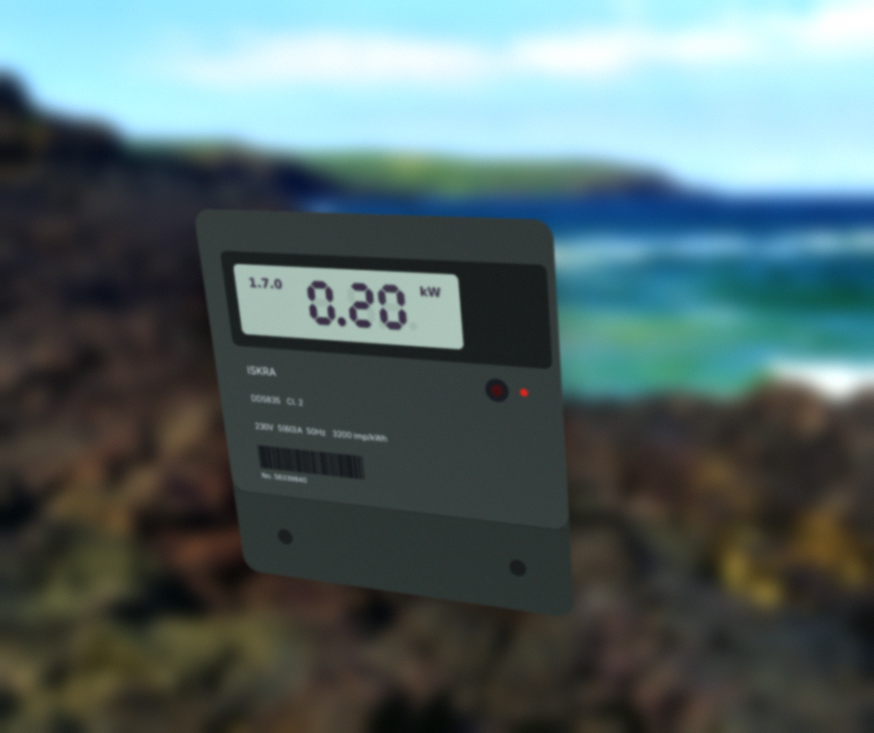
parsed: **0.20** kW
